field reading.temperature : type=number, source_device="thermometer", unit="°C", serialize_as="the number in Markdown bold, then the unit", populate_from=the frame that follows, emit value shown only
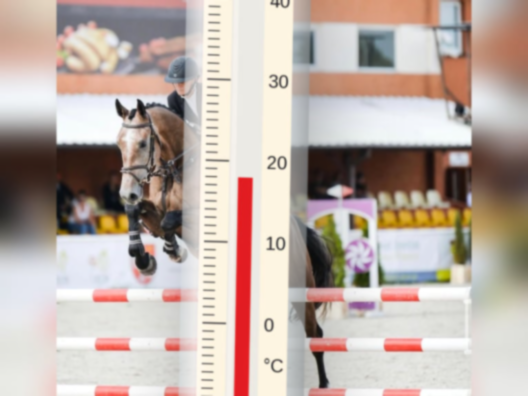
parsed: **18** °C
